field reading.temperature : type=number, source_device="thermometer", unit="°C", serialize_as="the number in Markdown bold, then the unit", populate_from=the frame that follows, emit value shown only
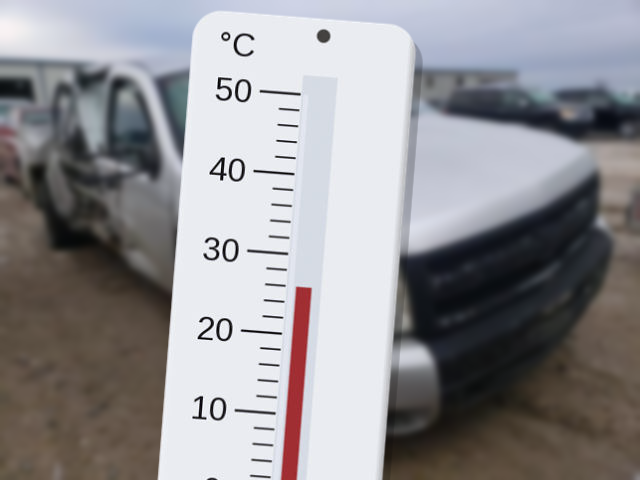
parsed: **26** °C
